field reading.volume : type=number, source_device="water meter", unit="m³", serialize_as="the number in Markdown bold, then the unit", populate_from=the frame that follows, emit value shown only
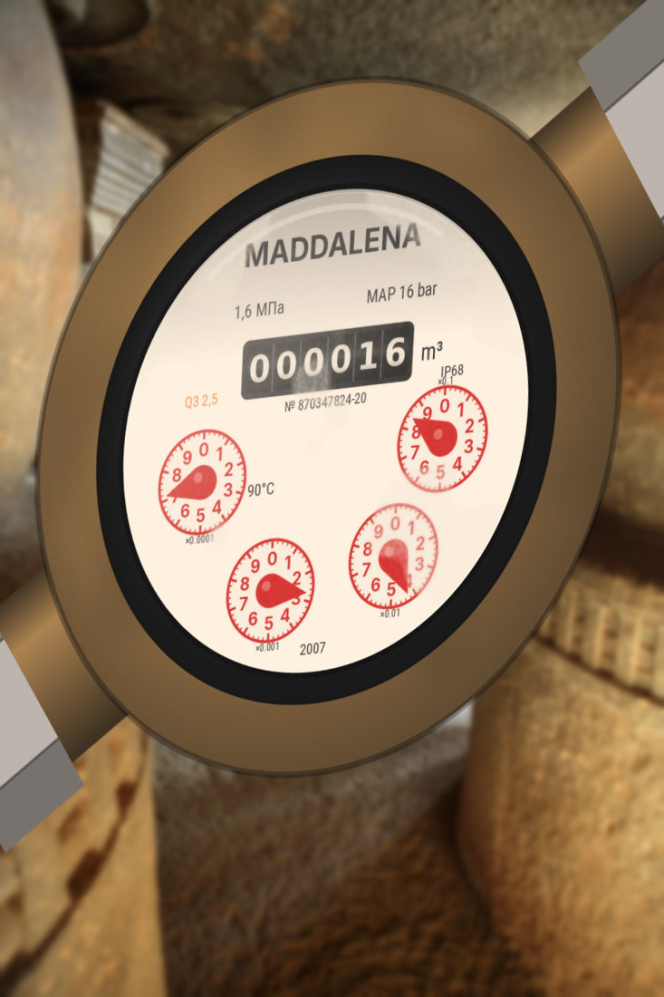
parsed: **16.8427** m³
